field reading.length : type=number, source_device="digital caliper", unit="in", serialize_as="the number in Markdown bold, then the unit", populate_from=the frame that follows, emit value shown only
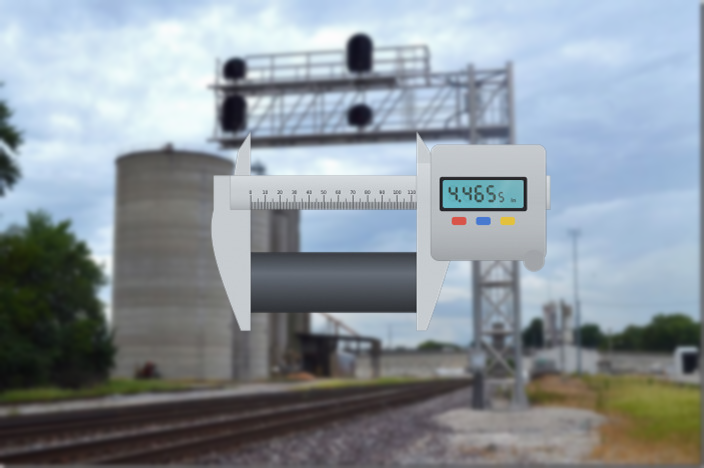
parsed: **4.4655** in
